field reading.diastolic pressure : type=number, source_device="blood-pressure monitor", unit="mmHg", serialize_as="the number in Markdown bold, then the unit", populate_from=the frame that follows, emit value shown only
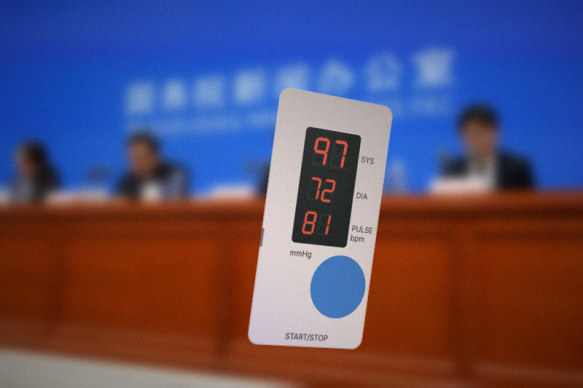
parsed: **72** mmHg
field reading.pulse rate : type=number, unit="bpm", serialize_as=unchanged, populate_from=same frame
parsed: **81** bpm
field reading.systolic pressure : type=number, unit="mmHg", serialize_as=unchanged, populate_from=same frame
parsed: **97** mmHg
